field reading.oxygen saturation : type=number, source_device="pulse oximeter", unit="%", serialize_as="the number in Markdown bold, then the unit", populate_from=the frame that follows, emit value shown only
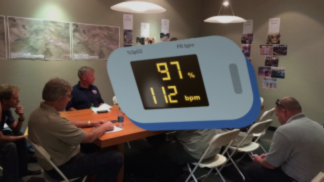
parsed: **97** %
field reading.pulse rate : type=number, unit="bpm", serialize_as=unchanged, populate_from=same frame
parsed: **112** bpm
